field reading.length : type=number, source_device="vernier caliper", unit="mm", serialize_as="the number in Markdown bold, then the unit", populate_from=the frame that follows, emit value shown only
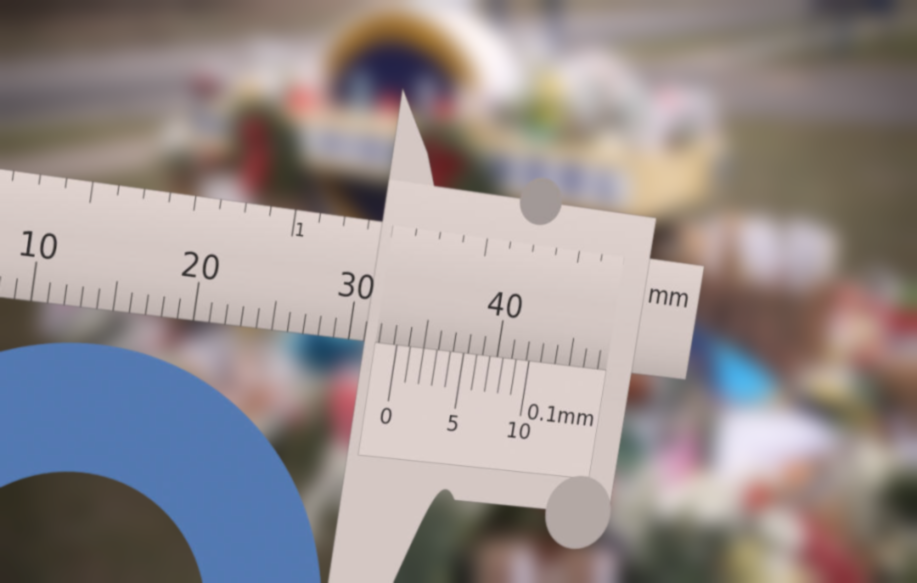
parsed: **33.2** mm
